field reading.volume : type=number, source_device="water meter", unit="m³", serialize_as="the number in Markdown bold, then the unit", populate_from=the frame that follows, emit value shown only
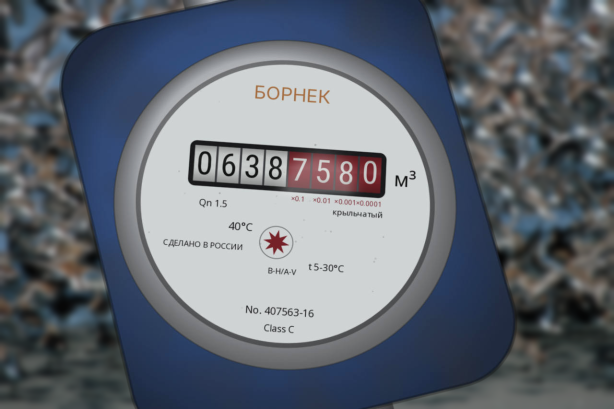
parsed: **638.7580** m³
